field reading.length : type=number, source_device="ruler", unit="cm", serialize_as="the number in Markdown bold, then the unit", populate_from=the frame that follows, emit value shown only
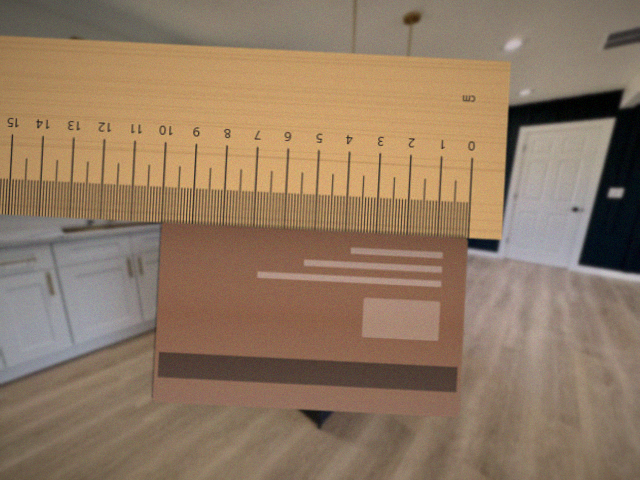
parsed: **10** cm
